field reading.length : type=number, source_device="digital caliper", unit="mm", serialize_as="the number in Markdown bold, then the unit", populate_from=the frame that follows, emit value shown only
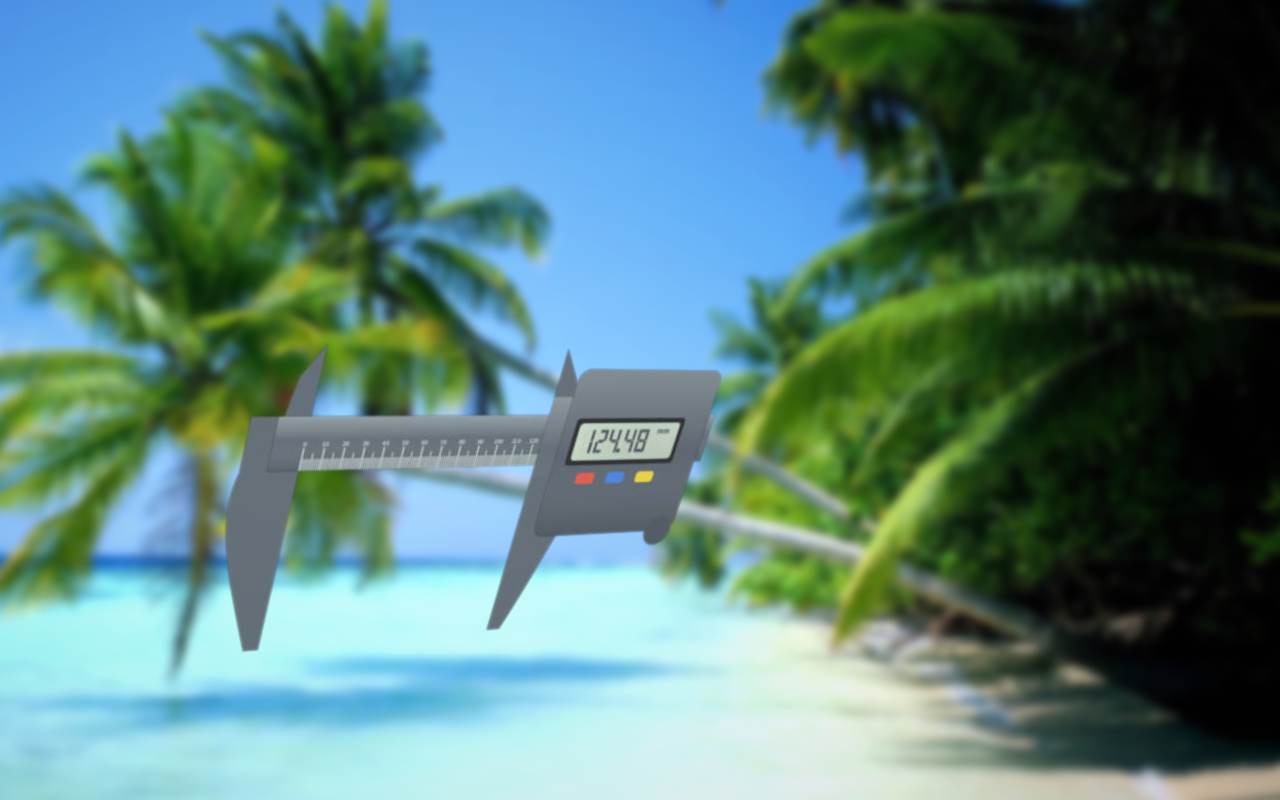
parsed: **124.48** mm
